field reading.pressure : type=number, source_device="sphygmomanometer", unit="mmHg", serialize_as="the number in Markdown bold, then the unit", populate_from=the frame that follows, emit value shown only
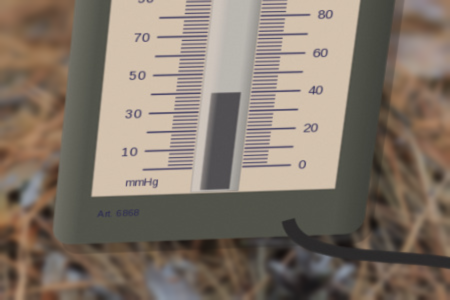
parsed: **40** mmHg
